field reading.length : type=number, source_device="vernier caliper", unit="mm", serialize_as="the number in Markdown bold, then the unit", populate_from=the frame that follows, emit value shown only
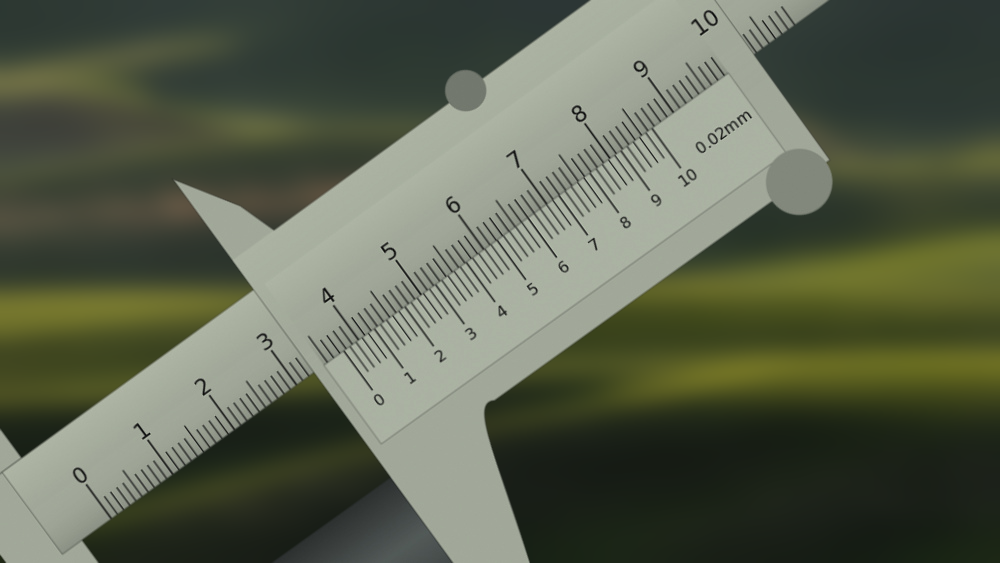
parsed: **37.6** mm
